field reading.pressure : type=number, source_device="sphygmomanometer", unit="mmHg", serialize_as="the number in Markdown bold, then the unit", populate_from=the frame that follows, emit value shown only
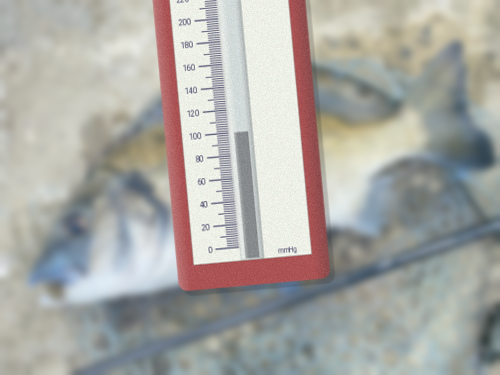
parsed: **100** mmHg
